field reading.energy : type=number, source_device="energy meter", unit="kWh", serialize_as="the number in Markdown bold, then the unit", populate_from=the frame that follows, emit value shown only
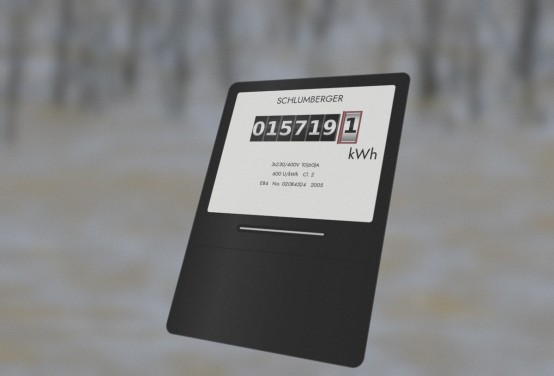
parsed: **15719.1** kWh
